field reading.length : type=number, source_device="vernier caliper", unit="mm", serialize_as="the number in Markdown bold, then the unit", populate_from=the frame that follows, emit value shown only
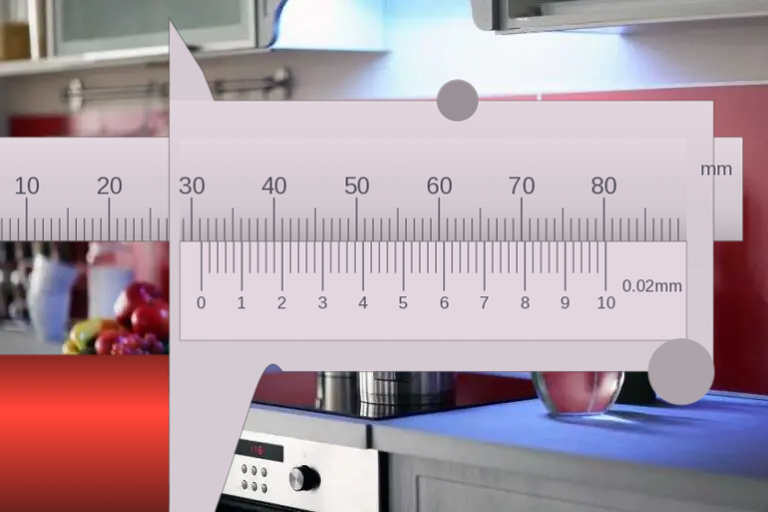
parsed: **31.2** mm
